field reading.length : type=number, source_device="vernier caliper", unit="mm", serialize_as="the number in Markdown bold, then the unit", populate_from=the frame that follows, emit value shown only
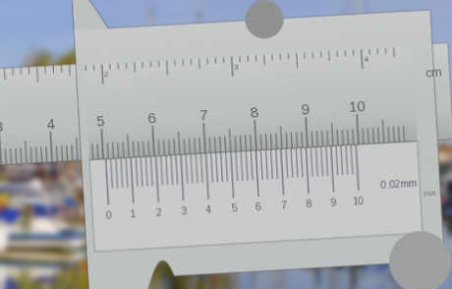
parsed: **50.5** mm
